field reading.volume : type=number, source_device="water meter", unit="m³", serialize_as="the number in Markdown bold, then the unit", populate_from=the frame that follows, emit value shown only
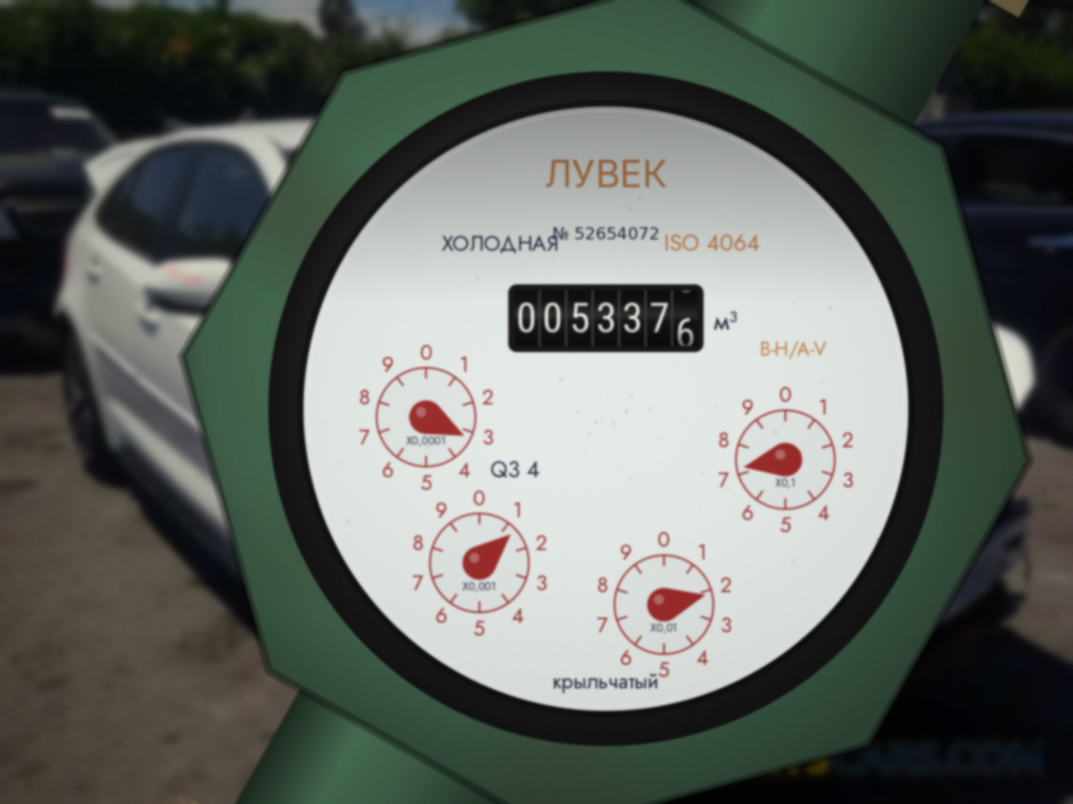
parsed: **53375.7213** m³
